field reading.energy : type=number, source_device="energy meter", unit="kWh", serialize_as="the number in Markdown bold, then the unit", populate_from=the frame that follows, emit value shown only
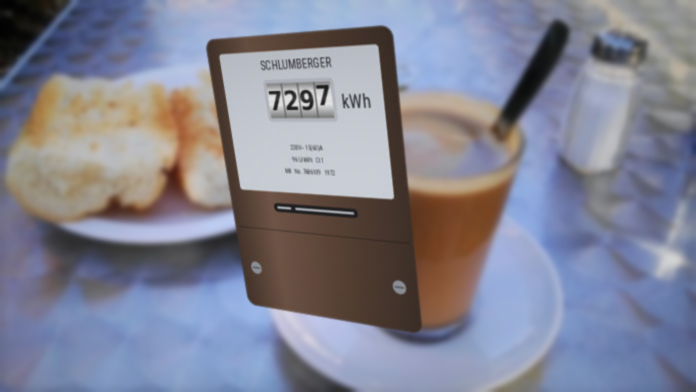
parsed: **7297** kWh
